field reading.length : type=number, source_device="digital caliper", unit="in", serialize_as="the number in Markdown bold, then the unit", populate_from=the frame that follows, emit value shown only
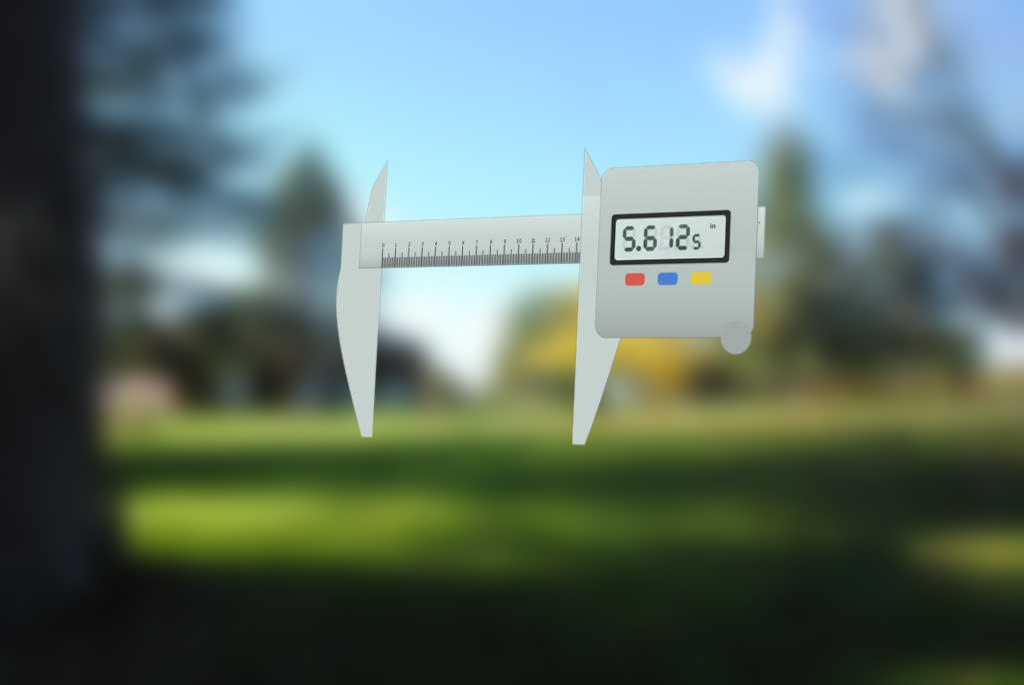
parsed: **5.6125** in
